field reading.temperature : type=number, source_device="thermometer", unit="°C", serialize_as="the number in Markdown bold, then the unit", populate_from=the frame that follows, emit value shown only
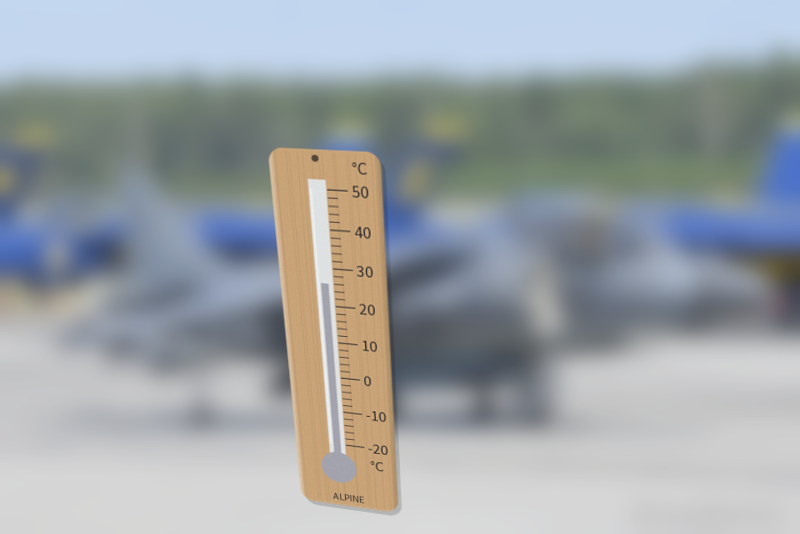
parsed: **26** °C
